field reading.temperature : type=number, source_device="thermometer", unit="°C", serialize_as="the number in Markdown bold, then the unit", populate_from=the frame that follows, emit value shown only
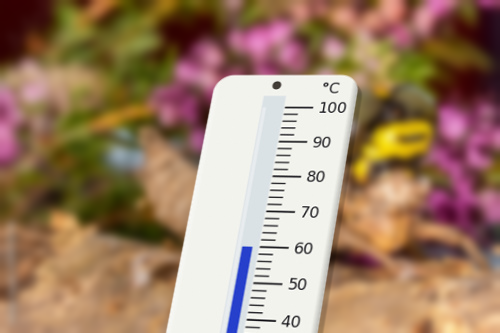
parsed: **60** °C
